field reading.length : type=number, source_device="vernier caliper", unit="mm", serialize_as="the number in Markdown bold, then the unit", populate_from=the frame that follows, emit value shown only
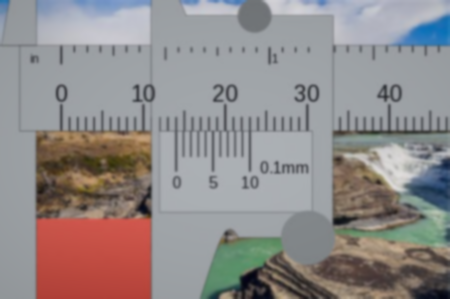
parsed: **14.0** mm
